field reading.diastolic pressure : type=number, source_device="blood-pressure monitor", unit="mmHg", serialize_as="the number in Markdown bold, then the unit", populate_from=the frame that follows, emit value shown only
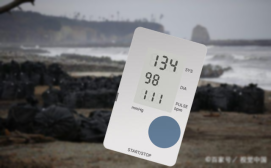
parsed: **98** mmHg
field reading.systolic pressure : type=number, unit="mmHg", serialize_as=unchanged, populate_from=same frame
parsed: **134** mmHg
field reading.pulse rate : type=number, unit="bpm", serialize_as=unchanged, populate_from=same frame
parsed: **111** bpm
